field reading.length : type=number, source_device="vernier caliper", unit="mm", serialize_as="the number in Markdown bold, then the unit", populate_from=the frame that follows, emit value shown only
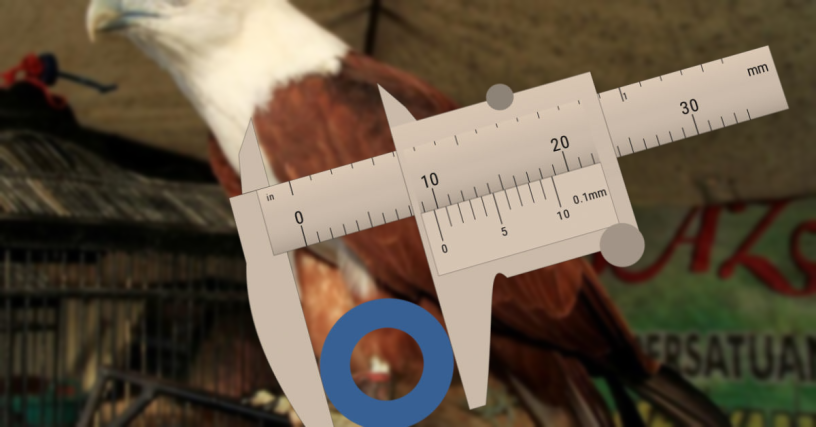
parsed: **9.7** mm
